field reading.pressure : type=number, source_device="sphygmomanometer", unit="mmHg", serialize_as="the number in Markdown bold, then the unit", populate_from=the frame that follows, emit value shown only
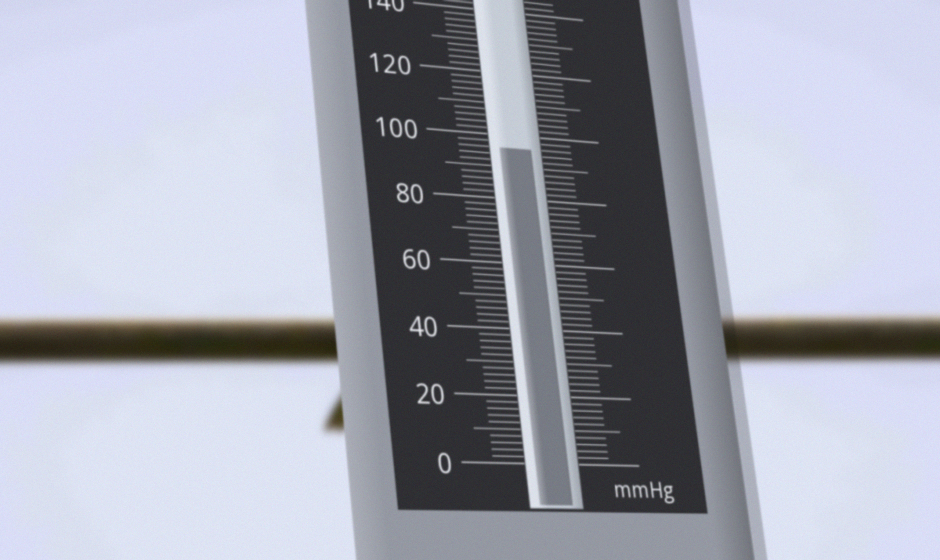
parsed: **96** mmHg
